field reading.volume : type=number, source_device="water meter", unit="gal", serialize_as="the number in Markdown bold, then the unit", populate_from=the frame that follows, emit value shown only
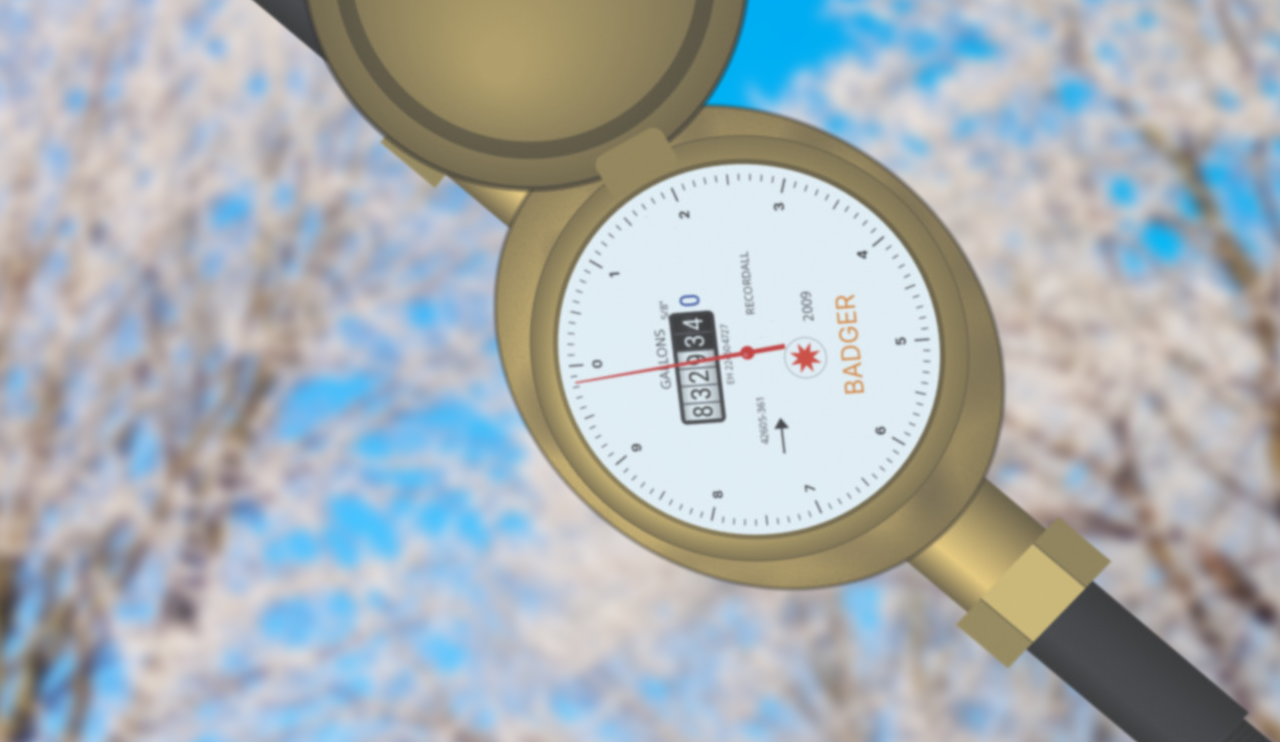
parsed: **8329339.8** gal
